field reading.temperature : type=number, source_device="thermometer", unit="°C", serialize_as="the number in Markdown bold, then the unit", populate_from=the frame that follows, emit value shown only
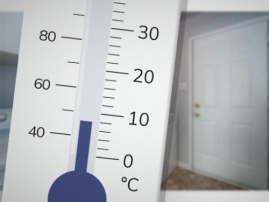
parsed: **8** °C
